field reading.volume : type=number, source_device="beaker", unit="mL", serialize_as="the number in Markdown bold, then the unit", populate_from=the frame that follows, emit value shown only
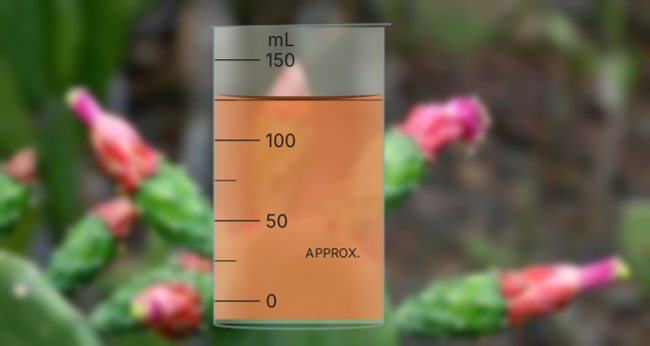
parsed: **125** mL
